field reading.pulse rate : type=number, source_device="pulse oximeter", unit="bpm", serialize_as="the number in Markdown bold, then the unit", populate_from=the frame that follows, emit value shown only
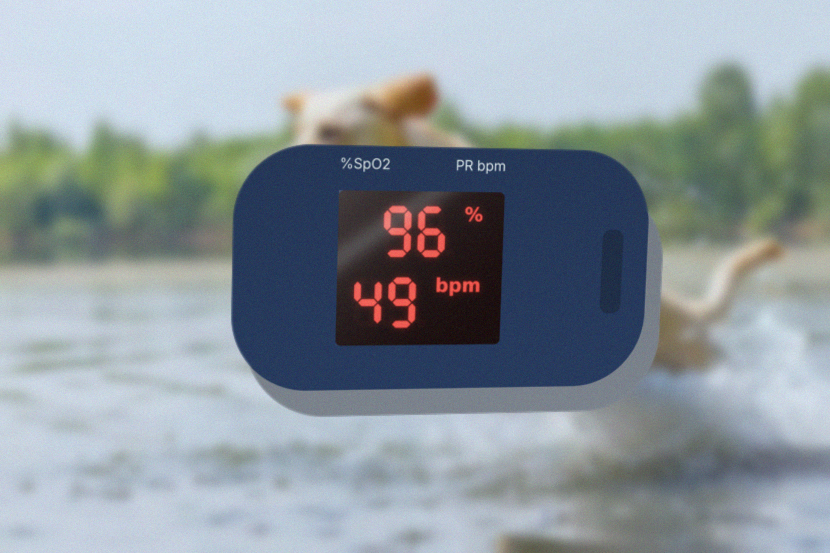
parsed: **49** bpm
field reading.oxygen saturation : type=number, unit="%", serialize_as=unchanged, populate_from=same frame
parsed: **96** %
